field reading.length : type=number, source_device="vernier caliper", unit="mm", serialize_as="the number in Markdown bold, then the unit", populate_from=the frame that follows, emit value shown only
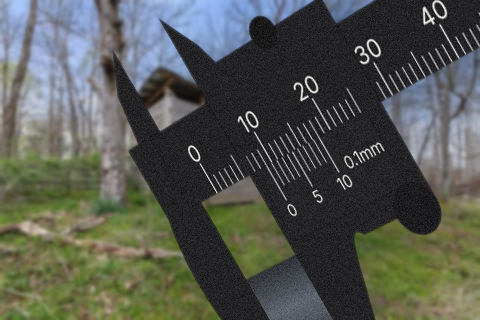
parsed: **9.0** mm
